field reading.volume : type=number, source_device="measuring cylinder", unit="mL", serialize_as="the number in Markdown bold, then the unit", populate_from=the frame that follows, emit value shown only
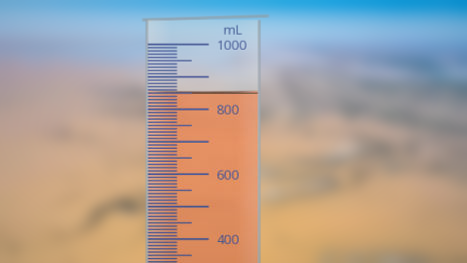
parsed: **850** mL
